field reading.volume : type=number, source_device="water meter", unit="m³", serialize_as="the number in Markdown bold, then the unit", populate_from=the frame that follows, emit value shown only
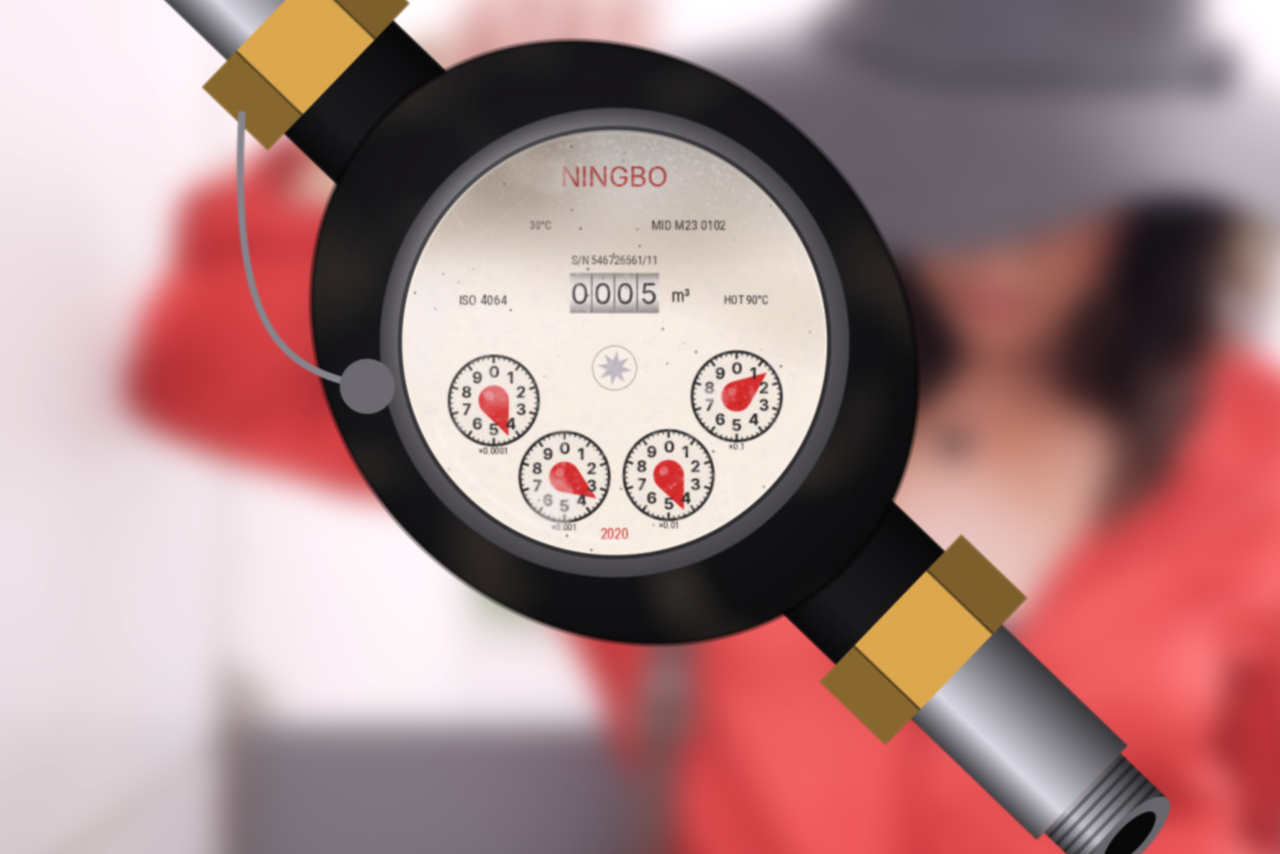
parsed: **5.1434** m³
